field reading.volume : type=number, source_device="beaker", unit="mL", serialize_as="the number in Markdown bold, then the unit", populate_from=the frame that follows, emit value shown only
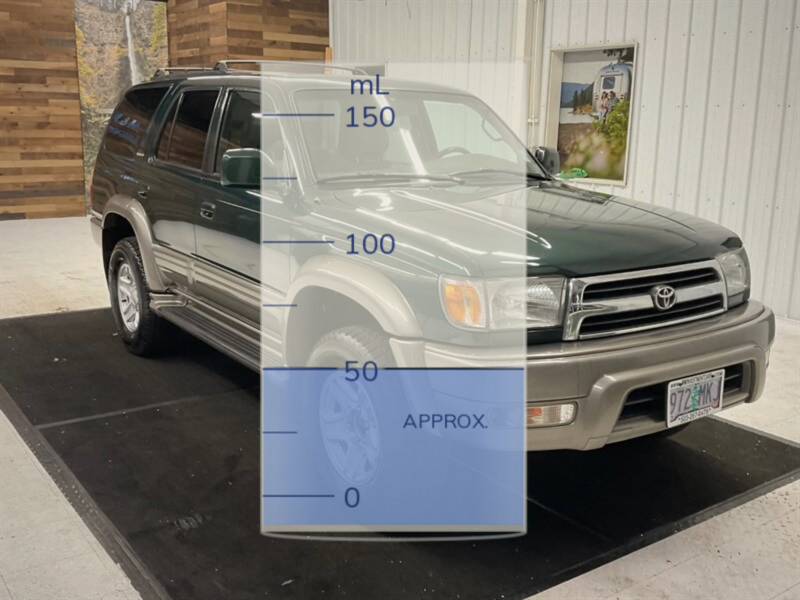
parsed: **50** mL
